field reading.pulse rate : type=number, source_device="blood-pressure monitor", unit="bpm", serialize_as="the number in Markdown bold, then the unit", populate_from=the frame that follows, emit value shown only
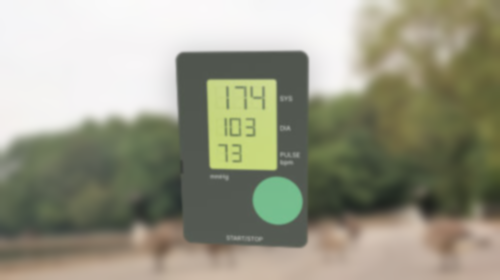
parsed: **73** bpm
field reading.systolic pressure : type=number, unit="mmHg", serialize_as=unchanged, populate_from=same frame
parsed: **174** mmHg
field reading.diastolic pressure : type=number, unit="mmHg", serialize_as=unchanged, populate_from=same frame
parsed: **103** mmHg
